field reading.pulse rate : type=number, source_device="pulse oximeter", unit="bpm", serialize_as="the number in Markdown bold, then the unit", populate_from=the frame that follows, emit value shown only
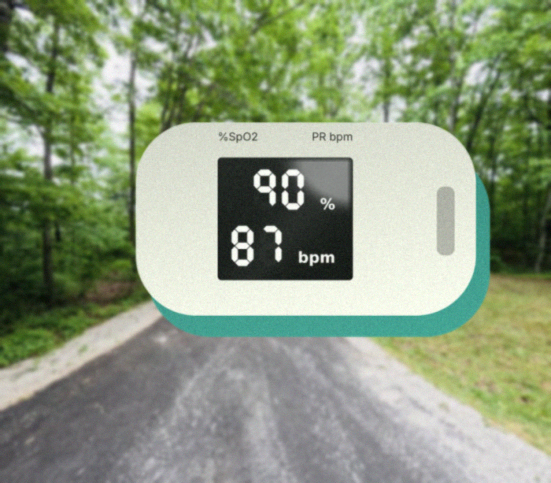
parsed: **87** bpm
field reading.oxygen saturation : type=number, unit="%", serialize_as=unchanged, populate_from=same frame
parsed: **90** %
